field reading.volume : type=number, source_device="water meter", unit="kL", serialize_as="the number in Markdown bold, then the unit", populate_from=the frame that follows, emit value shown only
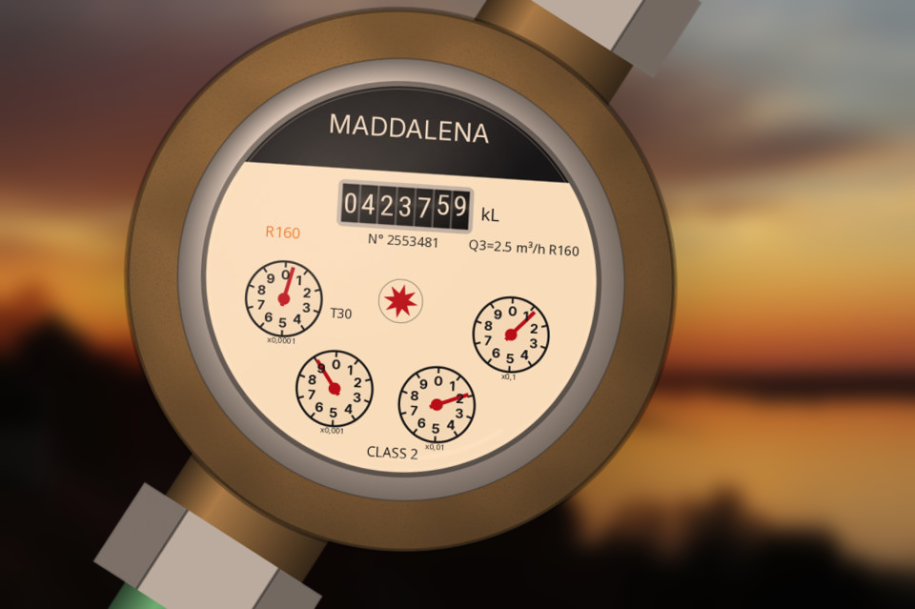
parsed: **423759.1190** kL
